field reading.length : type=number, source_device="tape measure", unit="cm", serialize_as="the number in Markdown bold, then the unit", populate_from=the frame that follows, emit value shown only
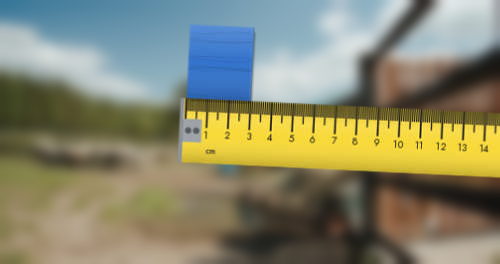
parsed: **3** cm
